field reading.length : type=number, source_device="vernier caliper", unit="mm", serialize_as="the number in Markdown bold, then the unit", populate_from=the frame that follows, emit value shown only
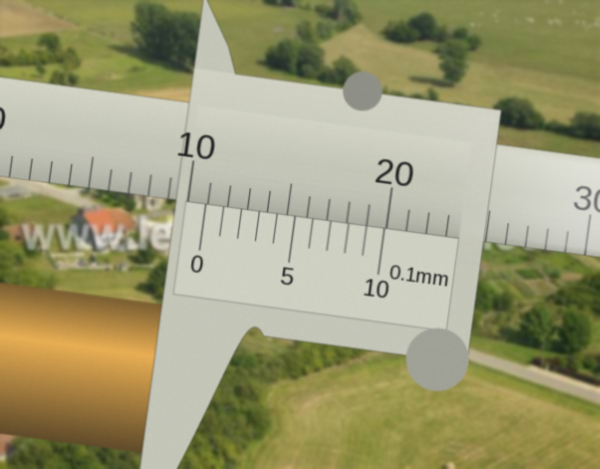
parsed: **10.9** mm
